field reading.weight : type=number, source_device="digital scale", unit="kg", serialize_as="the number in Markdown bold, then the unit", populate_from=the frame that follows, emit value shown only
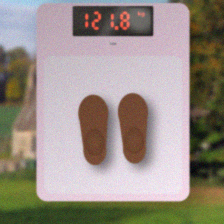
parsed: **121.8** kg
